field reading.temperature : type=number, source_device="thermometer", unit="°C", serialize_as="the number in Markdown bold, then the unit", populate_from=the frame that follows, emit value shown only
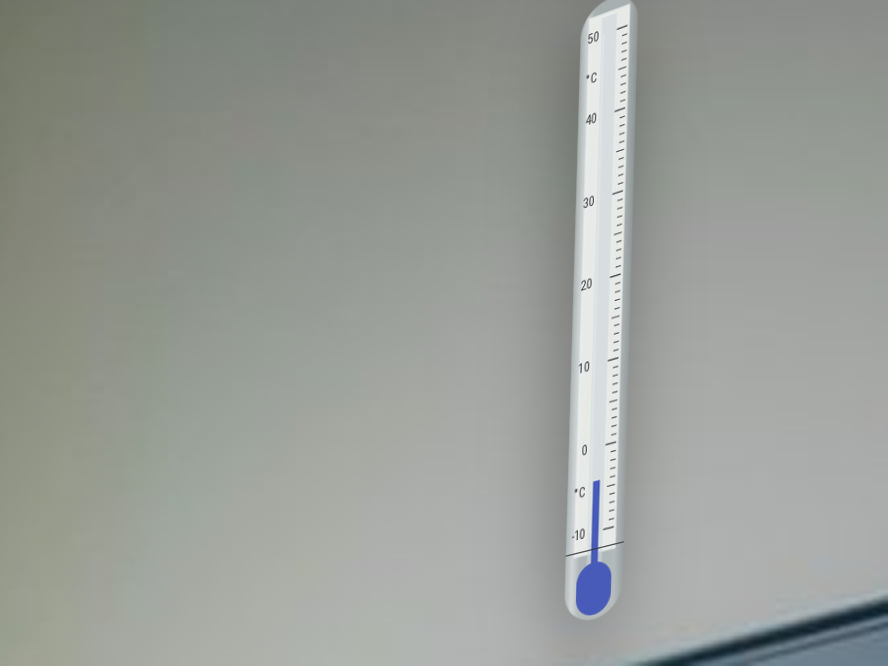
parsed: **-4** °C
